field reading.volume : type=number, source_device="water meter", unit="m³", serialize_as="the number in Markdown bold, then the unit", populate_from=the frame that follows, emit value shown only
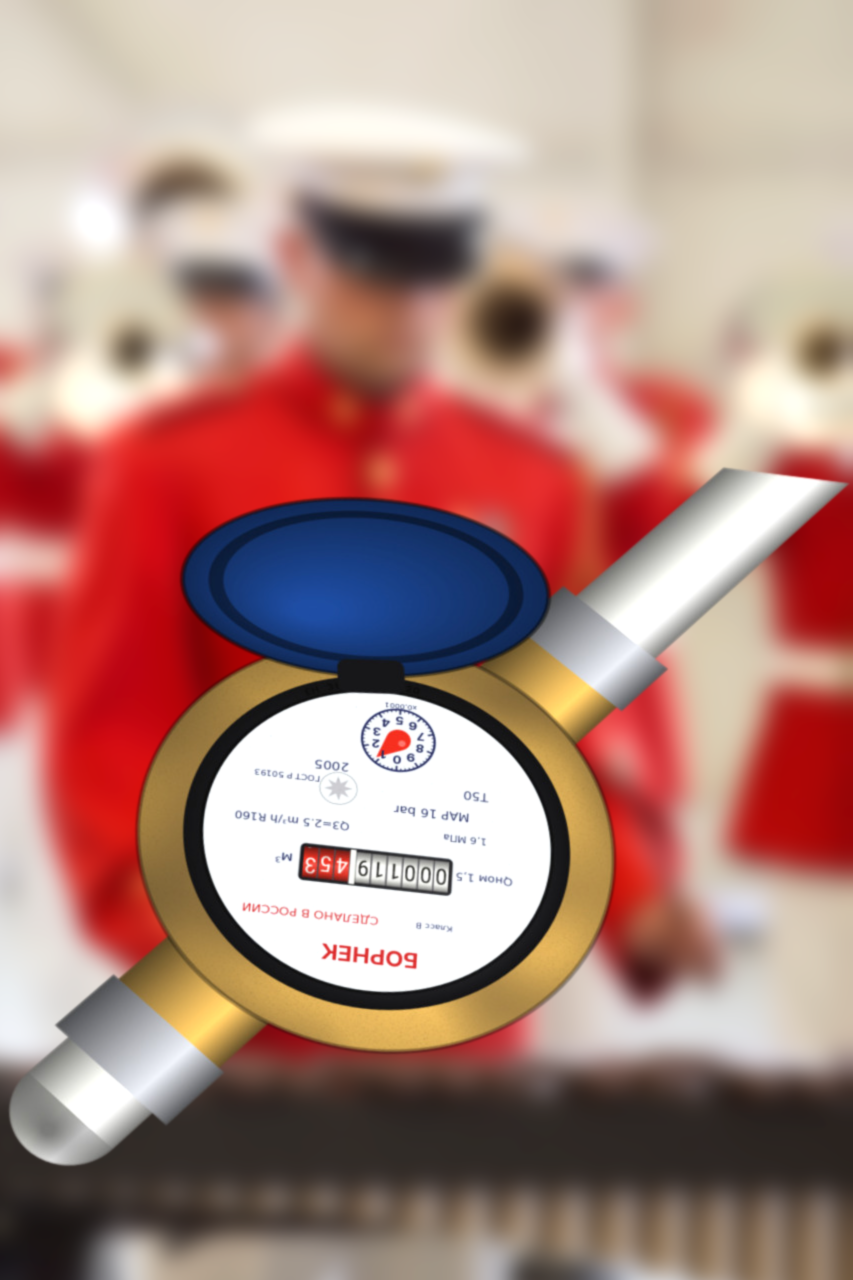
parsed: **119.4531** m³
